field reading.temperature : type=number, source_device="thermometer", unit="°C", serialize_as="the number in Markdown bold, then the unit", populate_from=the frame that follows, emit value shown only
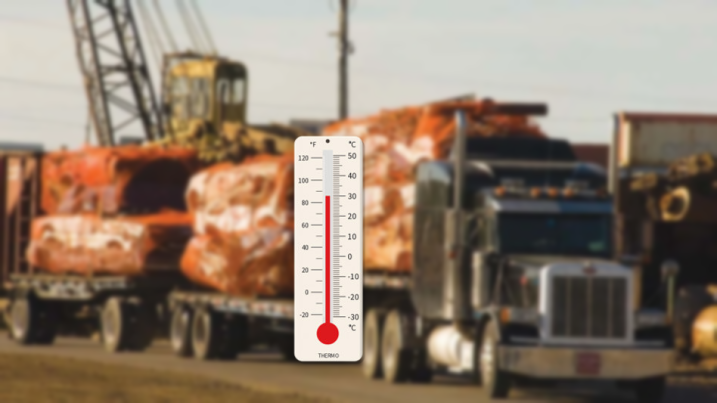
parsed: **30** °C
